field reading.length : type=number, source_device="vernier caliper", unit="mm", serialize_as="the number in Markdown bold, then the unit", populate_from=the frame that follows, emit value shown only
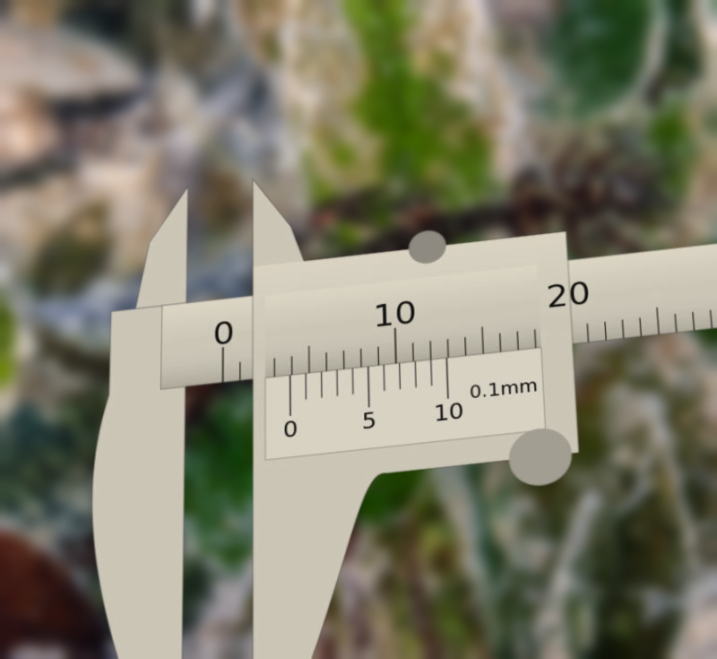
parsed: **3.9** mm
